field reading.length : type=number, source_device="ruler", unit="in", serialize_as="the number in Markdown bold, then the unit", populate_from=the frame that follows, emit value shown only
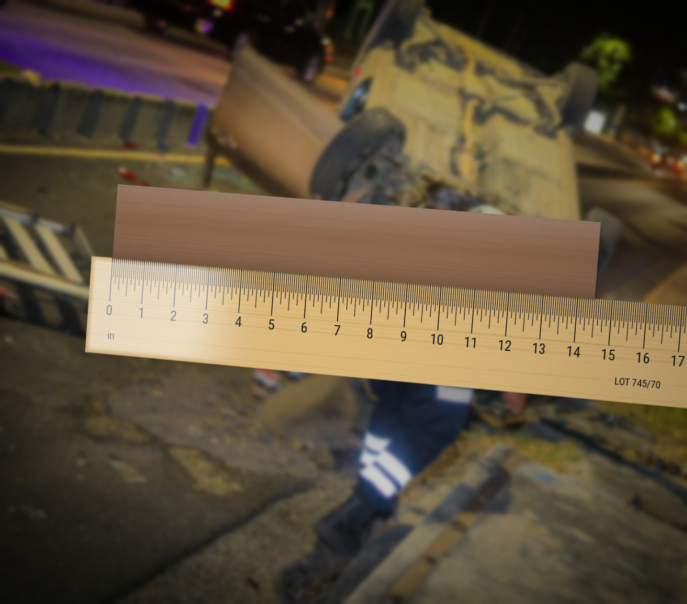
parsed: **14.5** in
